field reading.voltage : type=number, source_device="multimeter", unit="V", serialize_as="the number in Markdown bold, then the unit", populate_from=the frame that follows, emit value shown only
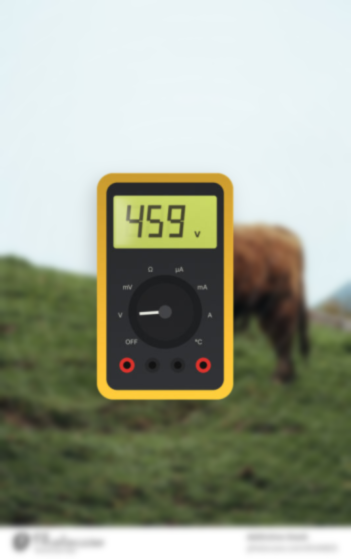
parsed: **459** V
